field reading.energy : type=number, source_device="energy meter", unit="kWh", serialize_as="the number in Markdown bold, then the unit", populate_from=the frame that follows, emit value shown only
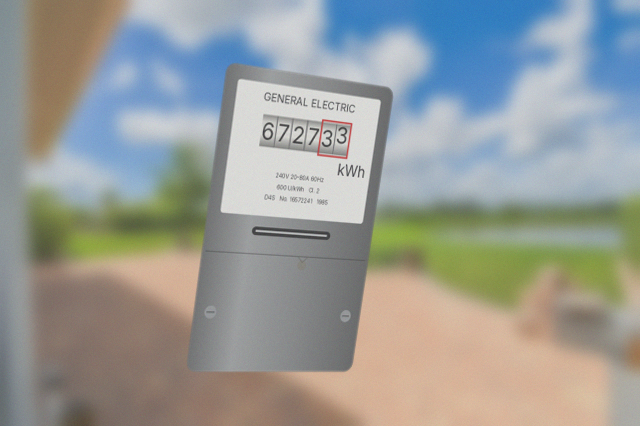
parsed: **6727.33** kWh
